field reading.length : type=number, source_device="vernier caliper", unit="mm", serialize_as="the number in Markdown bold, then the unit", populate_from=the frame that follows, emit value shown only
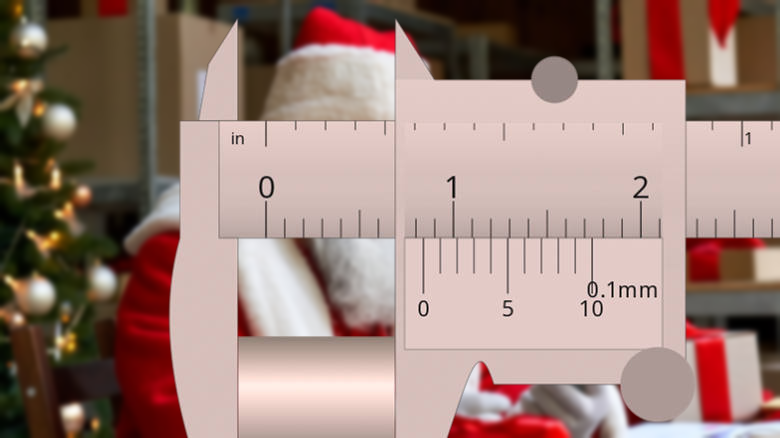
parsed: **8.4** mm
